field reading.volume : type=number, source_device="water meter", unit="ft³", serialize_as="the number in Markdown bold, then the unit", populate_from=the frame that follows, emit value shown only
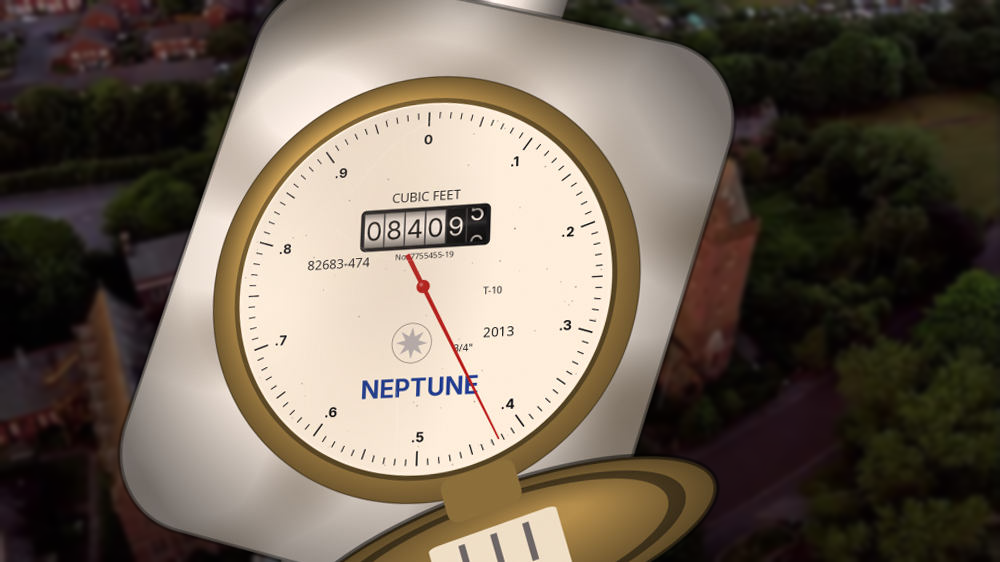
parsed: **84095.42** ft³
